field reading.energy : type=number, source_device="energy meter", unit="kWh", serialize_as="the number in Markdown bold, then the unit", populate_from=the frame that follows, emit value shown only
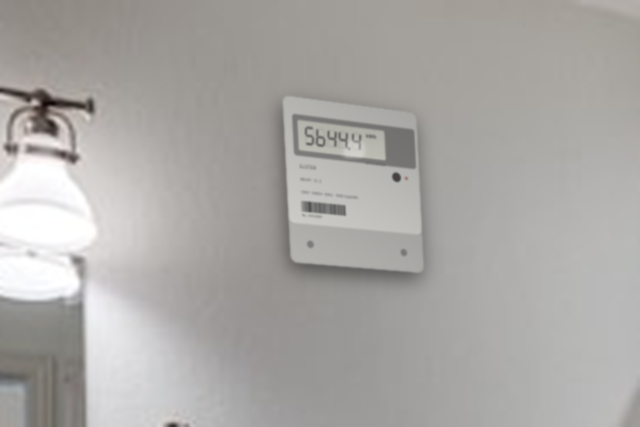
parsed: **5644.4** kWh
